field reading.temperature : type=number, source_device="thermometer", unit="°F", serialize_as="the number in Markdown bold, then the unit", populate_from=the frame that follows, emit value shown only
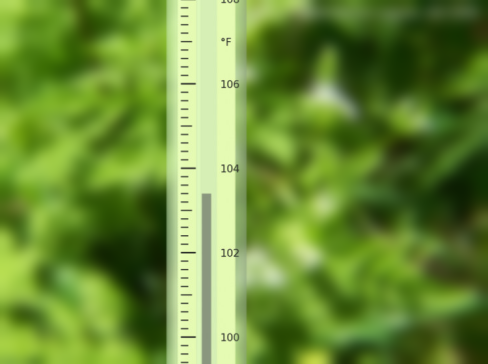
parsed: **103.4** °F
